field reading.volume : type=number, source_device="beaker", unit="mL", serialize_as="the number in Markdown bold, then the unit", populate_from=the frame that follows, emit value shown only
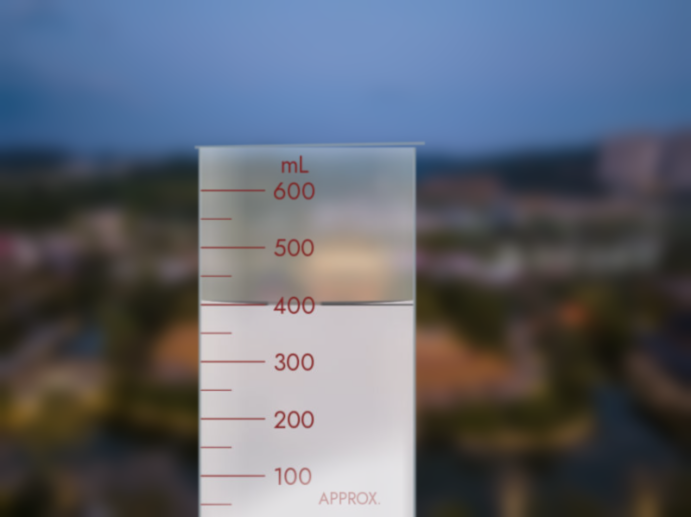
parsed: **400** mL
